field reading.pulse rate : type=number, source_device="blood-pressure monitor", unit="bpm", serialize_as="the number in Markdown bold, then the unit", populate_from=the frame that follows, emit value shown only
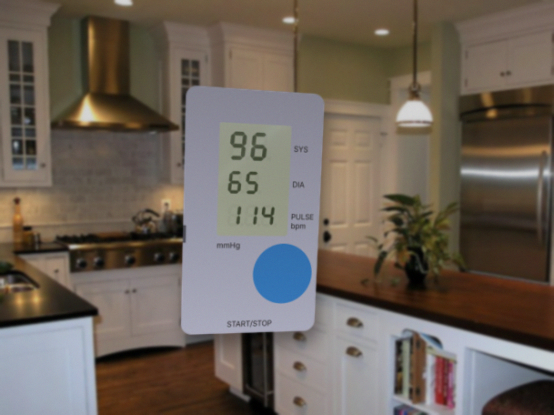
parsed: **114** bpm
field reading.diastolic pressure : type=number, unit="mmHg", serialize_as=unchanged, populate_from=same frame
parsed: **65** mmHg
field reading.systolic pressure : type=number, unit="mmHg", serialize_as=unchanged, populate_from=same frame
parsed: **96** mmHg
